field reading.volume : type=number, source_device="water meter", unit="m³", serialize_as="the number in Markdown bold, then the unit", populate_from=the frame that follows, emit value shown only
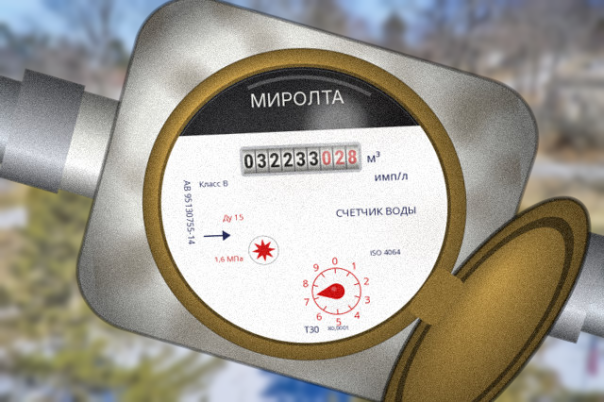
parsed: **32233.0287** m³
